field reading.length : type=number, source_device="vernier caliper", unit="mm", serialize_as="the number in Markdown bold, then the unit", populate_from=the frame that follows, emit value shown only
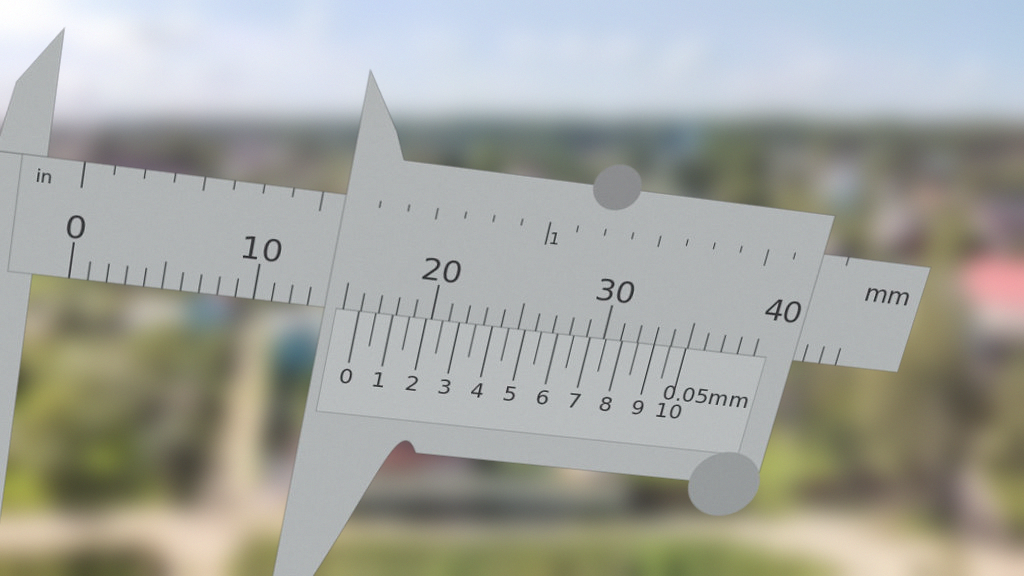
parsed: **15.9** mm
